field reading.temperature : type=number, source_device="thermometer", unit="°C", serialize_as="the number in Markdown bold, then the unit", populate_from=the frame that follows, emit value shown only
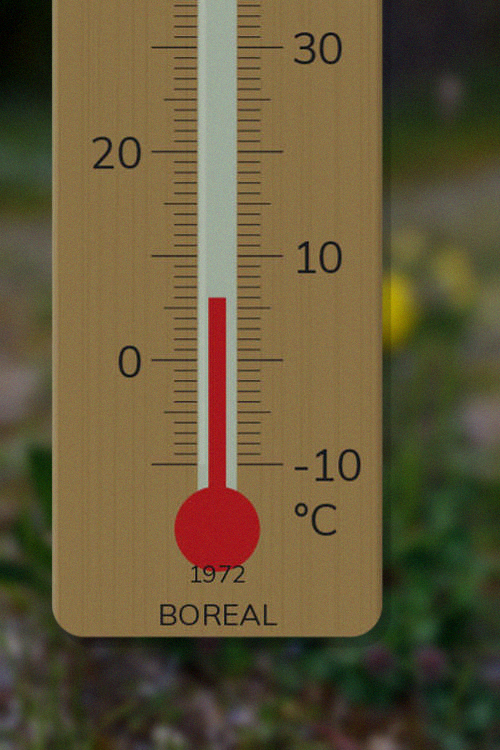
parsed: **6** °C
